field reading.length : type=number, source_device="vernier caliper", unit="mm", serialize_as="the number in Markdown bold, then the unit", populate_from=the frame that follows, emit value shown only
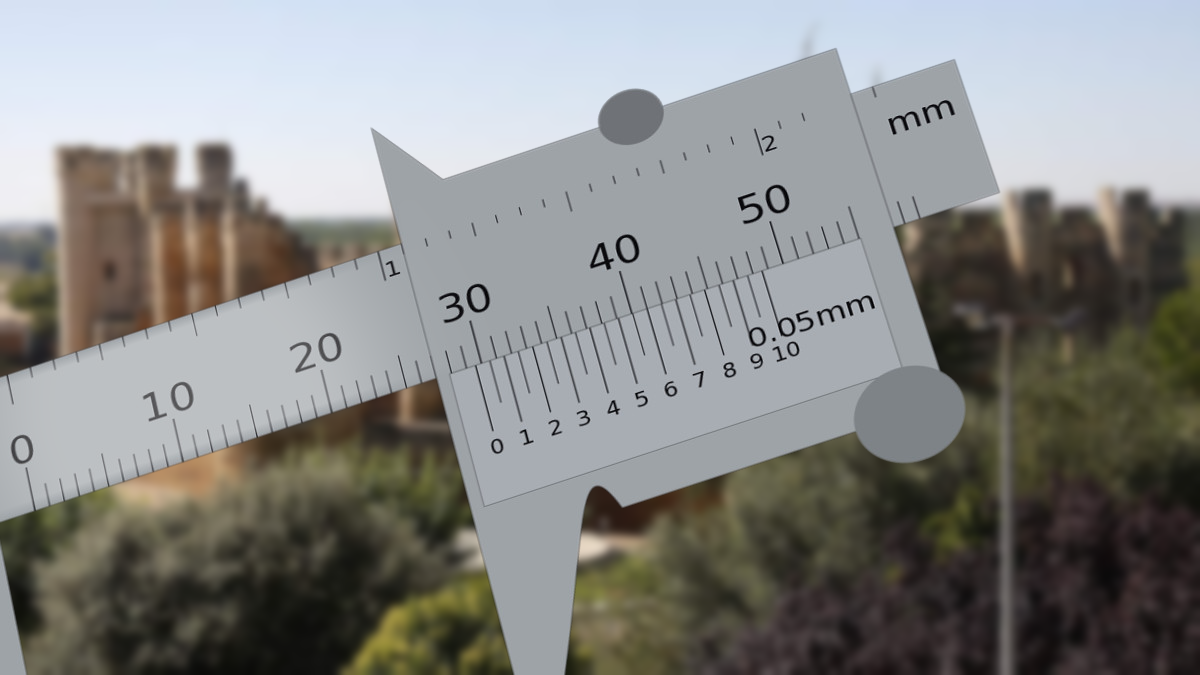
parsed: **29.6** mm
